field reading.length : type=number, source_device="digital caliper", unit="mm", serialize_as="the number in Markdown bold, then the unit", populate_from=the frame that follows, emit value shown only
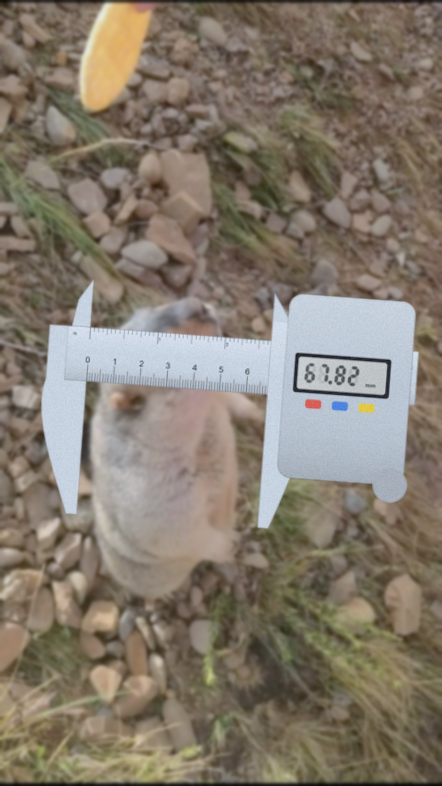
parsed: **67.82** mm
